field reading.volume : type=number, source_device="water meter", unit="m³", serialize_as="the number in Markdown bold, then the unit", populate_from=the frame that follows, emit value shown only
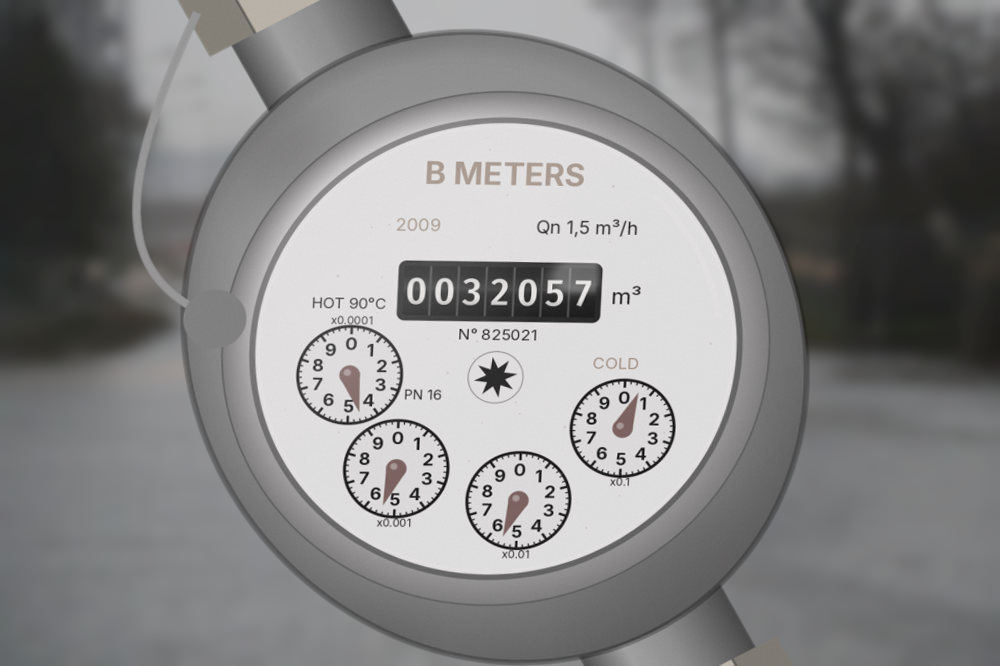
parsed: **32057.0554** m³
